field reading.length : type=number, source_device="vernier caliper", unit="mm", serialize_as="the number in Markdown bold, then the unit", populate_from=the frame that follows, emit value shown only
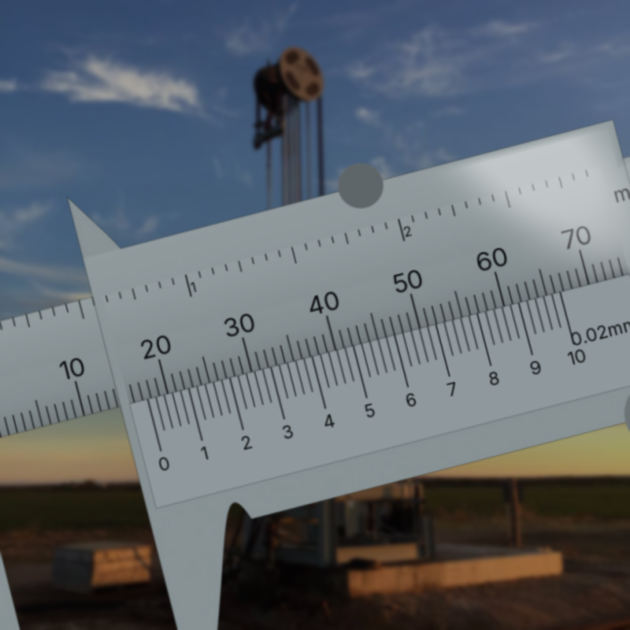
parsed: **17.6** mm
